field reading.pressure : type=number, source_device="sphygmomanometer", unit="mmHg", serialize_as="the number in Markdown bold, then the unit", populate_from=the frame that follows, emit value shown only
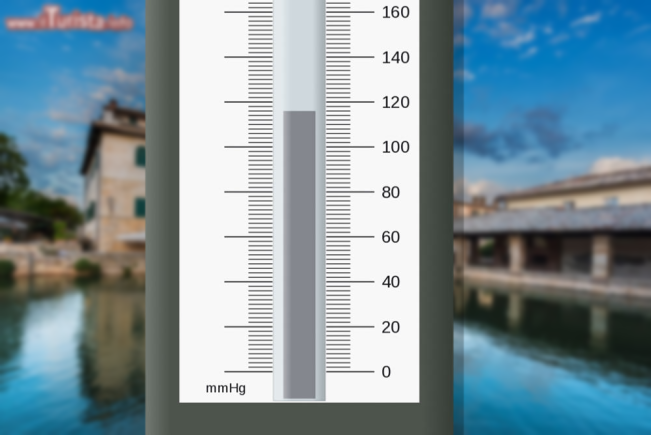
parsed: **116** mmHg
